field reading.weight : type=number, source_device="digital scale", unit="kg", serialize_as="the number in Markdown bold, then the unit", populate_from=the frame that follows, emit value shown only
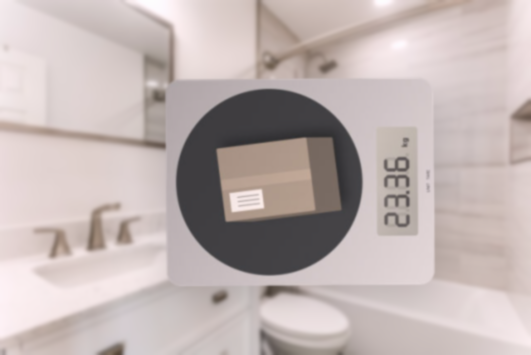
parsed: **23.36** kg
